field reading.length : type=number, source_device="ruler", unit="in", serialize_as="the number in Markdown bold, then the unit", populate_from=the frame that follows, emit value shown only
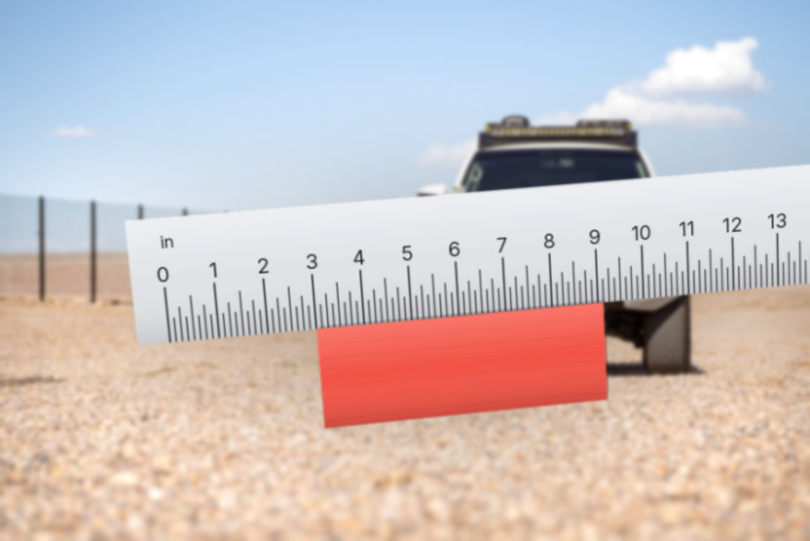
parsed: **6.125** in
